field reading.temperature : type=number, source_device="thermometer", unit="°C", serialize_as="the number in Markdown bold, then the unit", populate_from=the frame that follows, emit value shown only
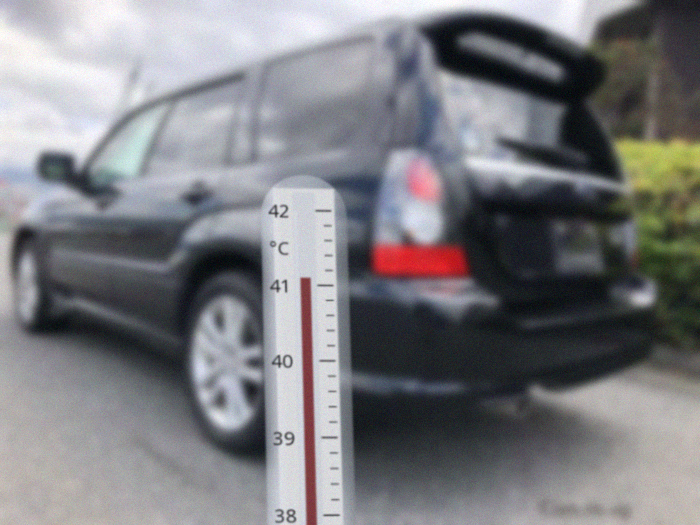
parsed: **41.1** °C
